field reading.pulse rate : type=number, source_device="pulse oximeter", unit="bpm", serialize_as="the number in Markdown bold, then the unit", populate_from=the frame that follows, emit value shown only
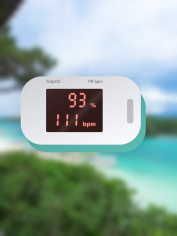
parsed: **111** bpm
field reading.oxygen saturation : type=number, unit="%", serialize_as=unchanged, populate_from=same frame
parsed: **93** %
